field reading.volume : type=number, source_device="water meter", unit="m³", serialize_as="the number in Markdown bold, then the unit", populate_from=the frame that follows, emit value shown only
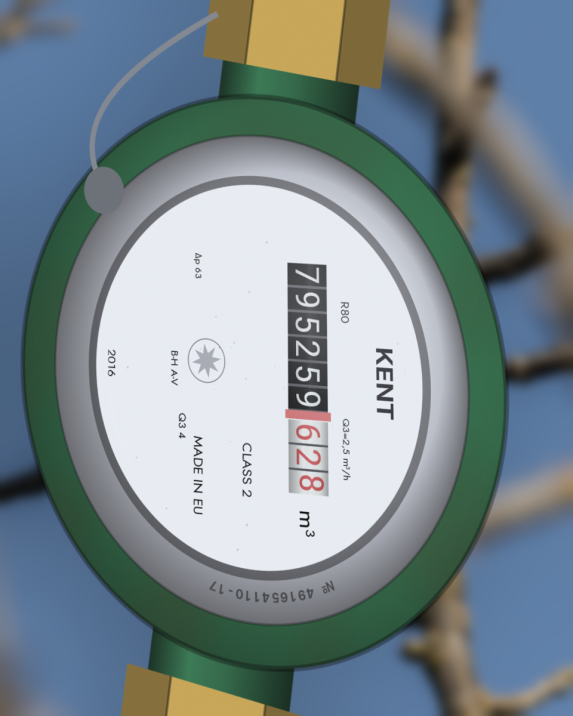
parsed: **795259.628** m³
